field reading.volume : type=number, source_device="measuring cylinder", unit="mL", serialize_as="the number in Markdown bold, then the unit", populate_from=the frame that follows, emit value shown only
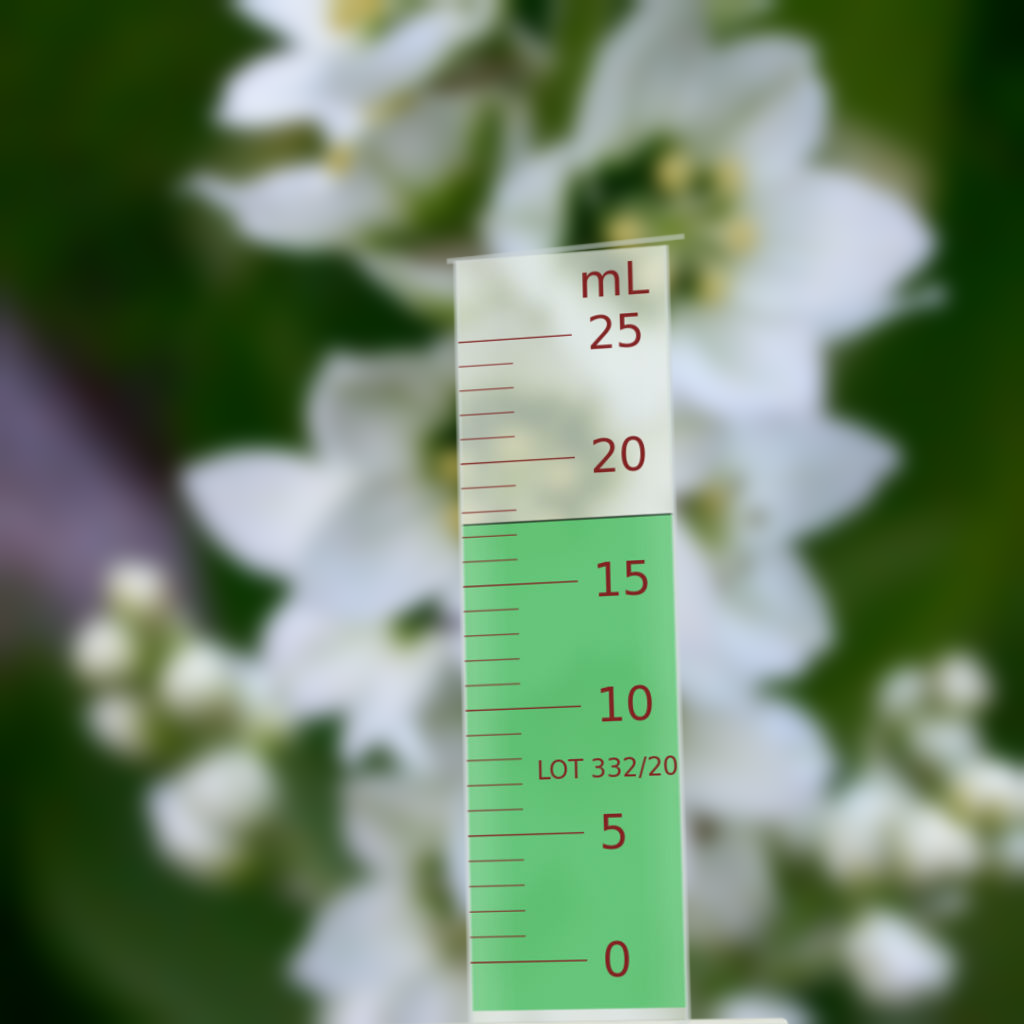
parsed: **17.5** mL
